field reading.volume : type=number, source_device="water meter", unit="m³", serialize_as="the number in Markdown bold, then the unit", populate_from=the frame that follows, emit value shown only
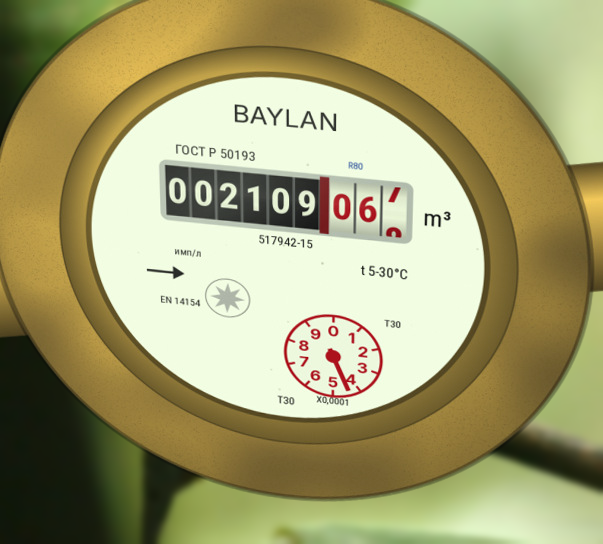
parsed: **2109.0674** m³
